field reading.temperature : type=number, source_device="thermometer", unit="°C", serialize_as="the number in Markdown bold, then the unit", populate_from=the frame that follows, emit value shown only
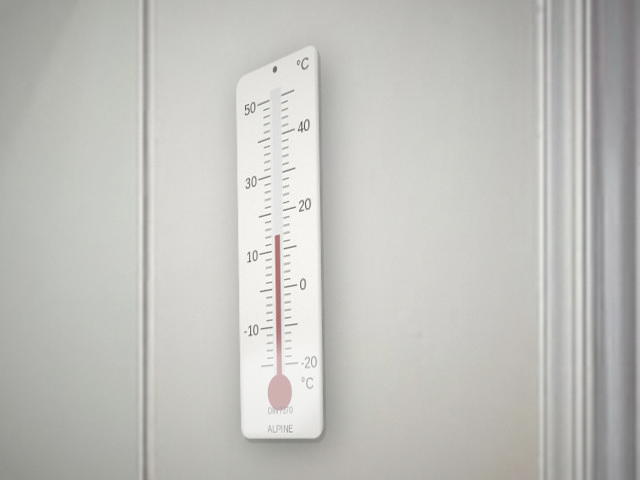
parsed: **14** °C
